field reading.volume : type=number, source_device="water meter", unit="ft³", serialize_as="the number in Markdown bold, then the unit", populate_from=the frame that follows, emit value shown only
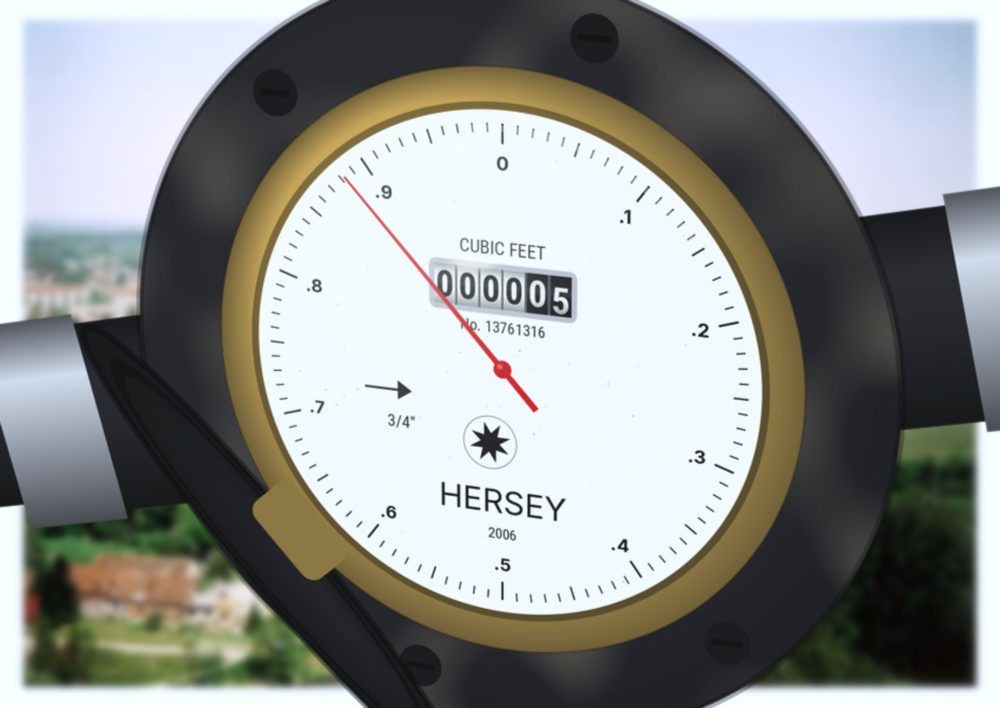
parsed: **4.88** ft³
